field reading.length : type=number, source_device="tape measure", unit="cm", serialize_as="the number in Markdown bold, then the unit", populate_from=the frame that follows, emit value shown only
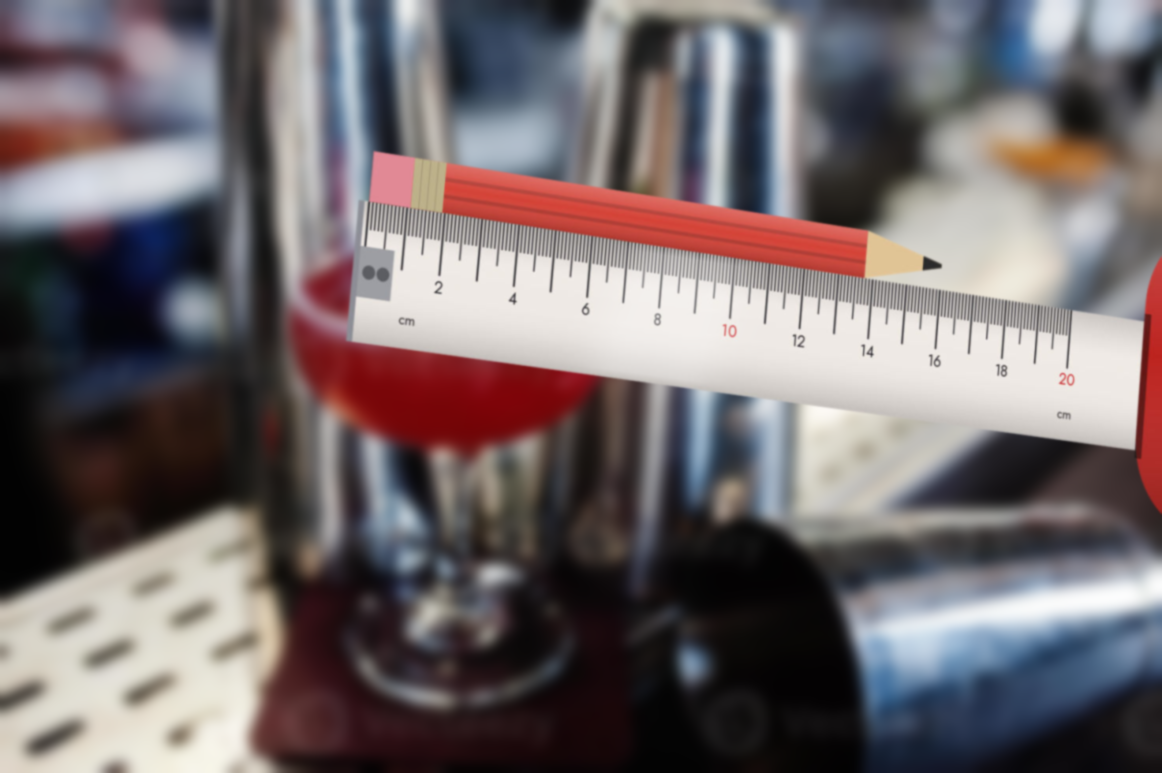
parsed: **16** cm
